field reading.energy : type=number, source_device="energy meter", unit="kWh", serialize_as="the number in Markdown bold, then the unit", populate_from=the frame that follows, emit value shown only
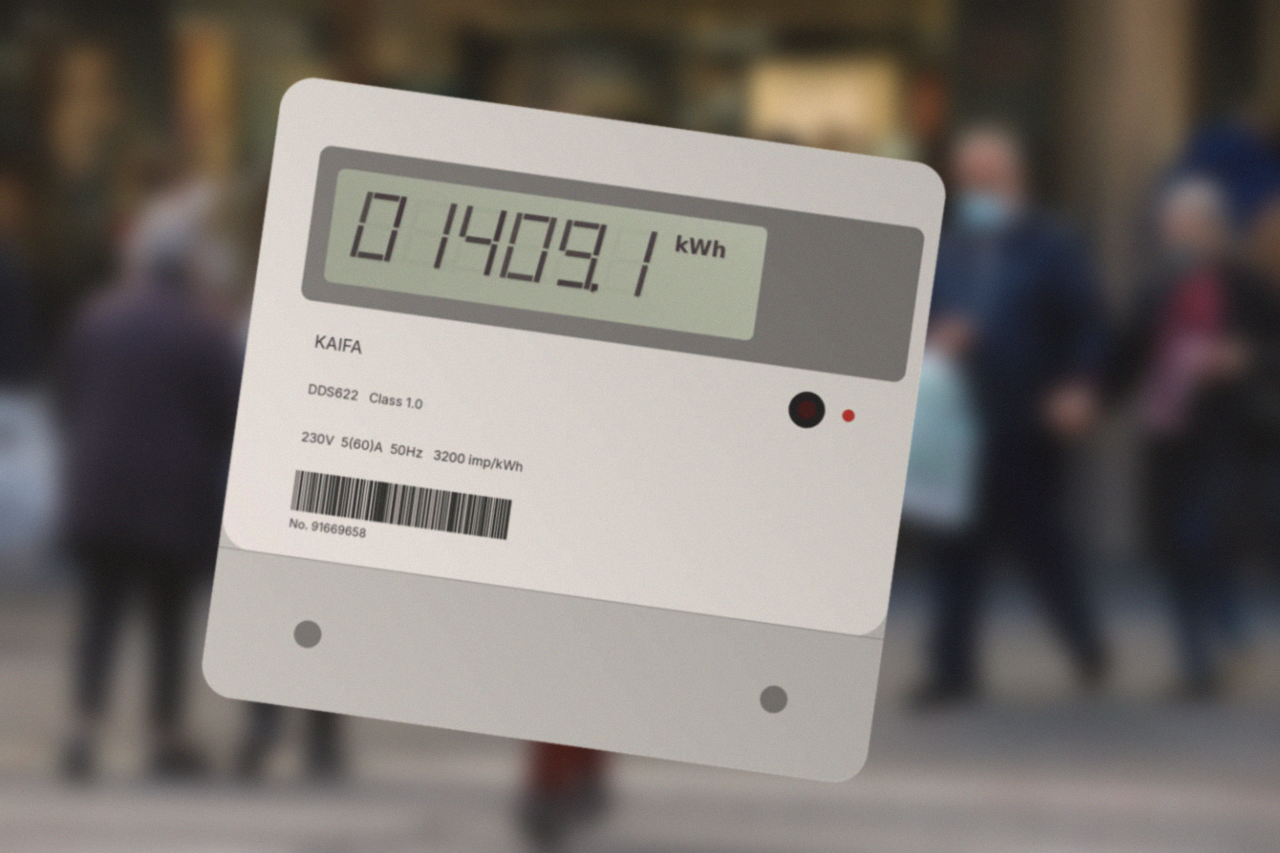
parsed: **1409.1** kWh
